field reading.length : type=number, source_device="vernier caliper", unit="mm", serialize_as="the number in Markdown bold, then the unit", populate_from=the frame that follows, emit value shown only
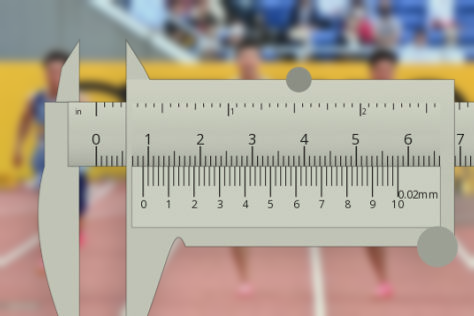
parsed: **9.0** mm
